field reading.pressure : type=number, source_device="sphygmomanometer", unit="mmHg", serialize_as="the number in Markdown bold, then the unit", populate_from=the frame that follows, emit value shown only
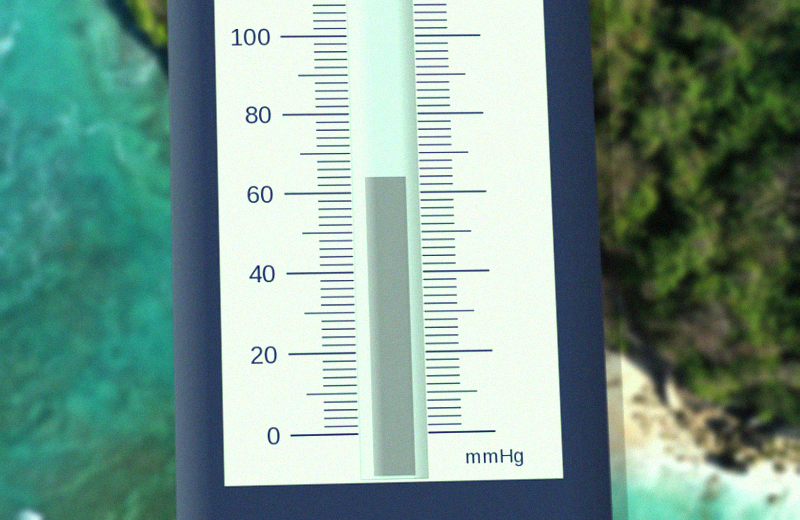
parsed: **64** mmHg
